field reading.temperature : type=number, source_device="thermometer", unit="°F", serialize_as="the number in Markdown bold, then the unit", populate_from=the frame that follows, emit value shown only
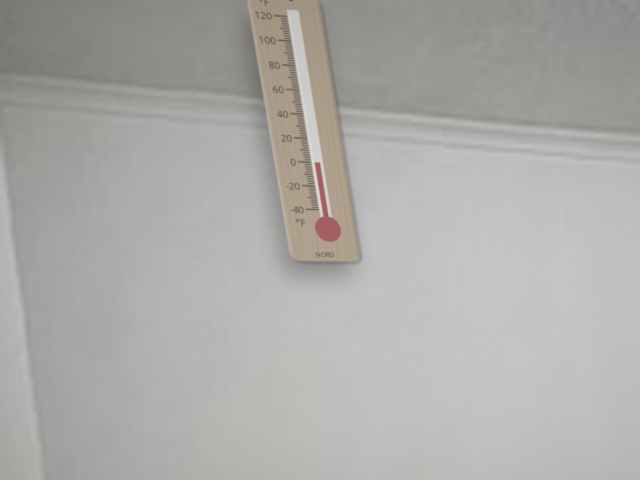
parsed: **0** °F
